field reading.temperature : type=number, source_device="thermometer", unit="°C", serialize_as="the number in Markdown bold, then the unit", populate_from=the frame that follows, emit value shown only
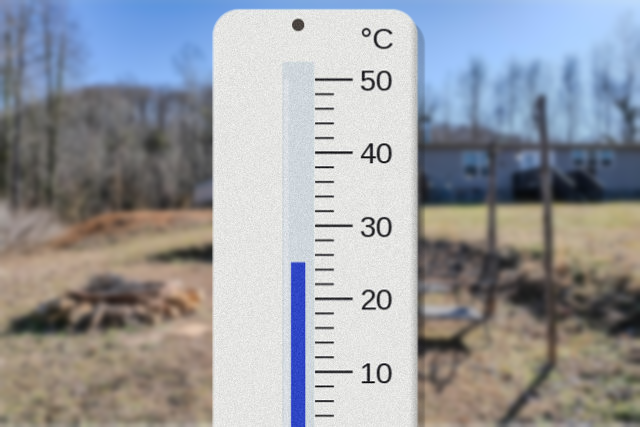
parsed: **25** °C
